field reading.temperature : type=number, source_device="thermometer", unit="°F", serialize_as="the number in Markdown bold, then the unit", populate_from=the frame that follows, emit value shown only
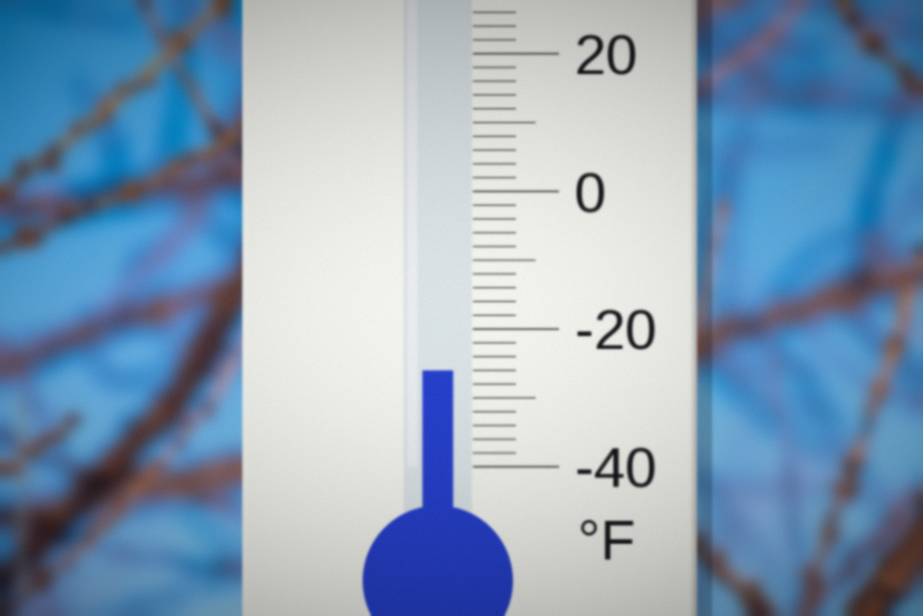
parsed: **-26** °F
